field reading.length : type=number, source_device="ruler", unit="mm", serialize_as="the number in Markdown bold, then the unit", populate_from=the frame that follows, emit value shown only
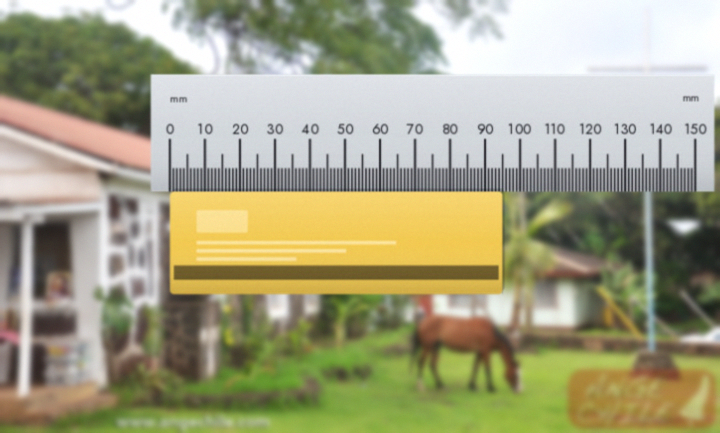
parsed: **95** mm
